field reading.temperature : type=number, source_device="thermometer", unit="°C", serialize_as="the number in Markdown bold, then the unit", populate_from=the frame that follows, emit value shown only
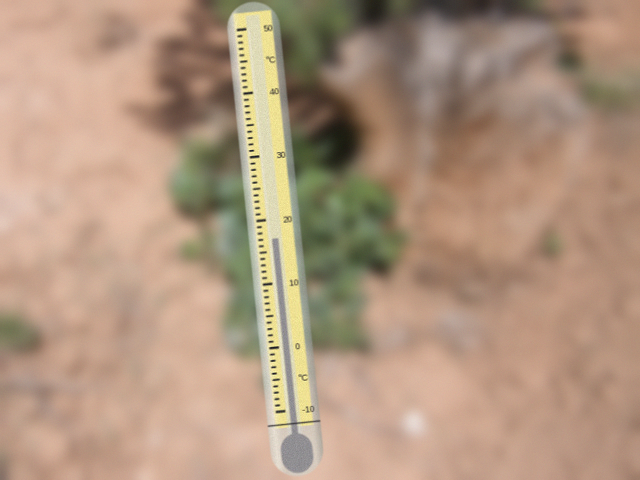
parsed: **17** °C
